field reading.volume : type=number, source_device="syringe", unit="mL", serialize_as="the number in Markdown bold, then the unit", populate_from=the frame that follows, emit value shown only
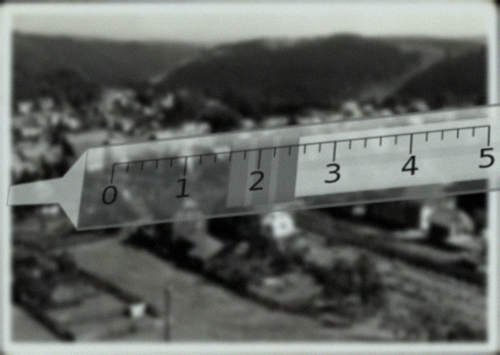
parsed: **1.6** mL
